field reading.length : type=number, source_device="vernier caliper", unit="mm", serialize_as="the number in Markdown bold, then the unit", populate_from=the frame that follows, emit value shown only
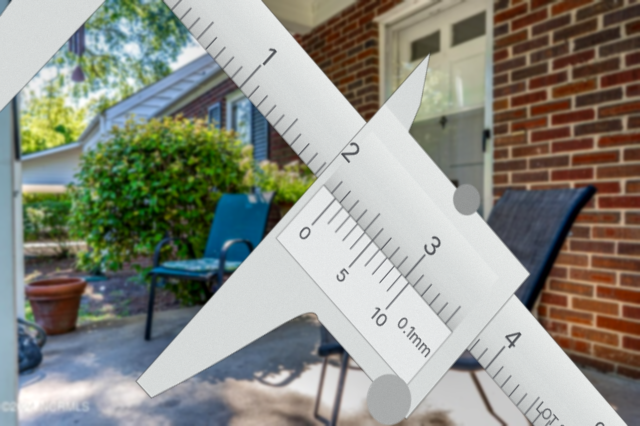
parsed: **21.5** mm
